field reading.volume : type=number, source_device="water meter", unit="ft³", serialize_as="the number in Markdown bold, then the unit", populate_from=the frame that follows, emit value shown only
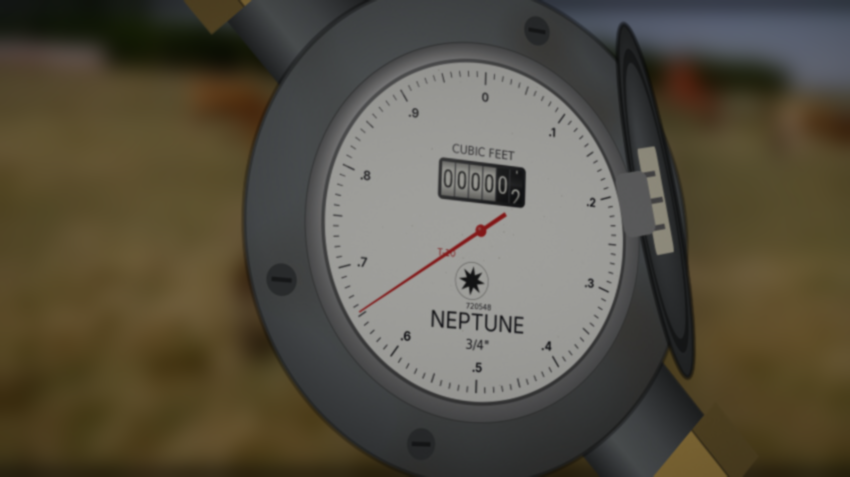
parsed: **1.65** ft³
